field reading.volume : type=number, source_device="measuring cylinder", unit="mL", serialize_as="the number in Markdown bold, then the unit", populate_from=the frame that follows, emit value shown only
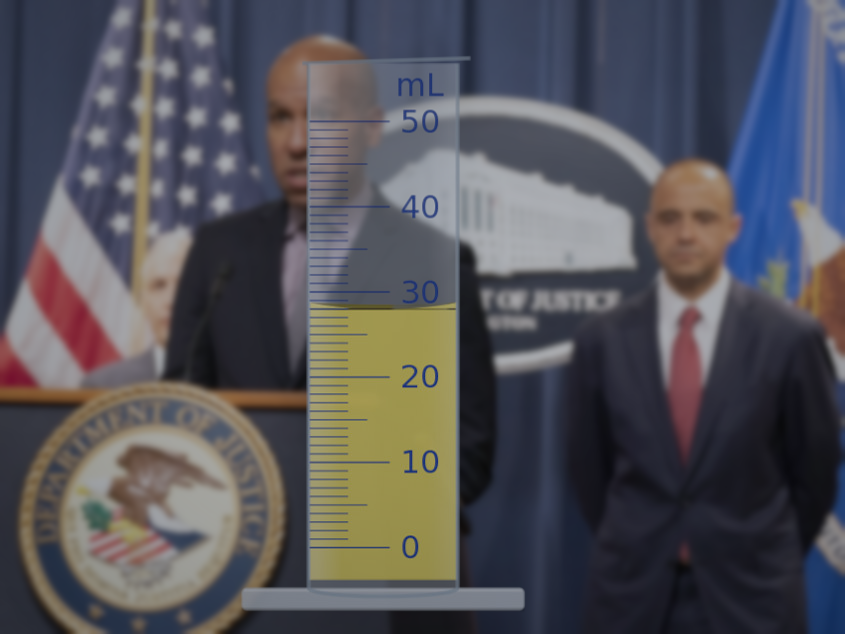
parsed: **28** mL
